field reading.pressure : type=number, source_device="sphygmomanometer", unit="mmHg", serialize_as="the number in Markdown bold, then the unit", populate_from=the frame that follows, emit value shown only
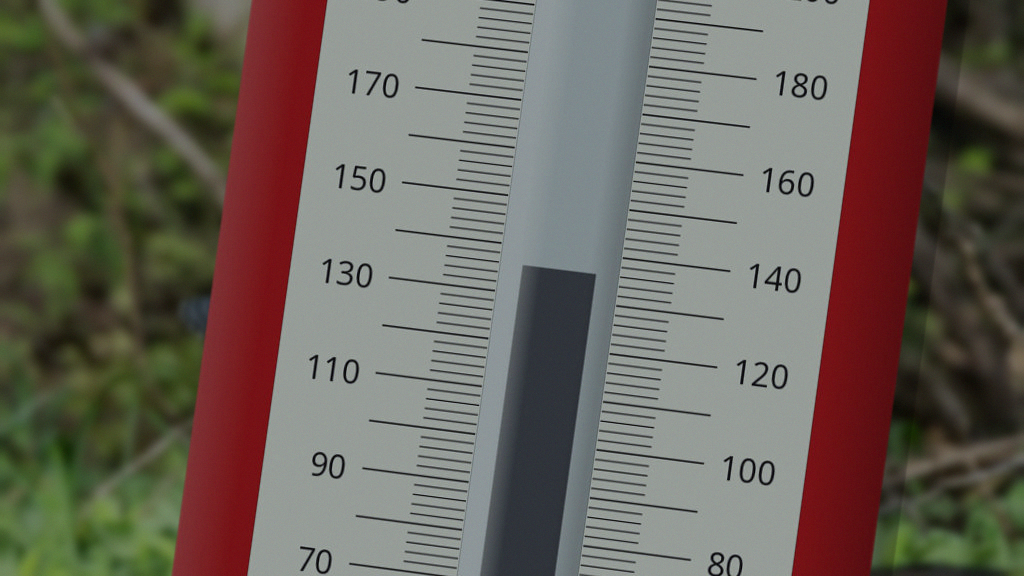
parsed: **136** mmHg
